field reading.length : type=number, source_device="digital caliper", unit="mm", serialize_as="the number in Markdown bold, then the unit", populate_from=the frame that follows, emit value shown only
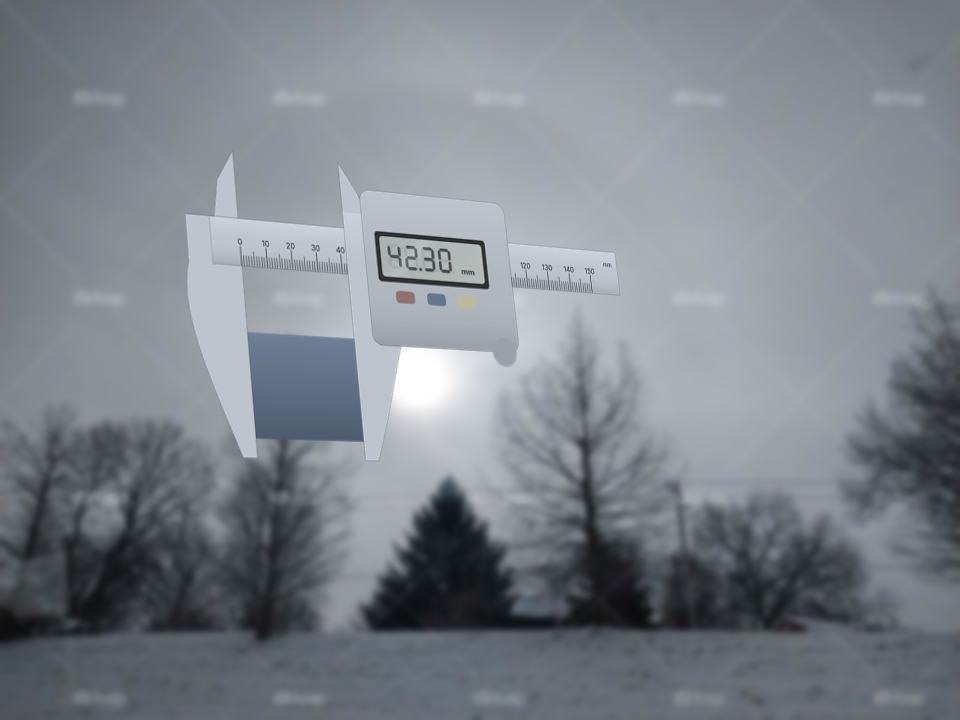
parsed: **42.30** mm
